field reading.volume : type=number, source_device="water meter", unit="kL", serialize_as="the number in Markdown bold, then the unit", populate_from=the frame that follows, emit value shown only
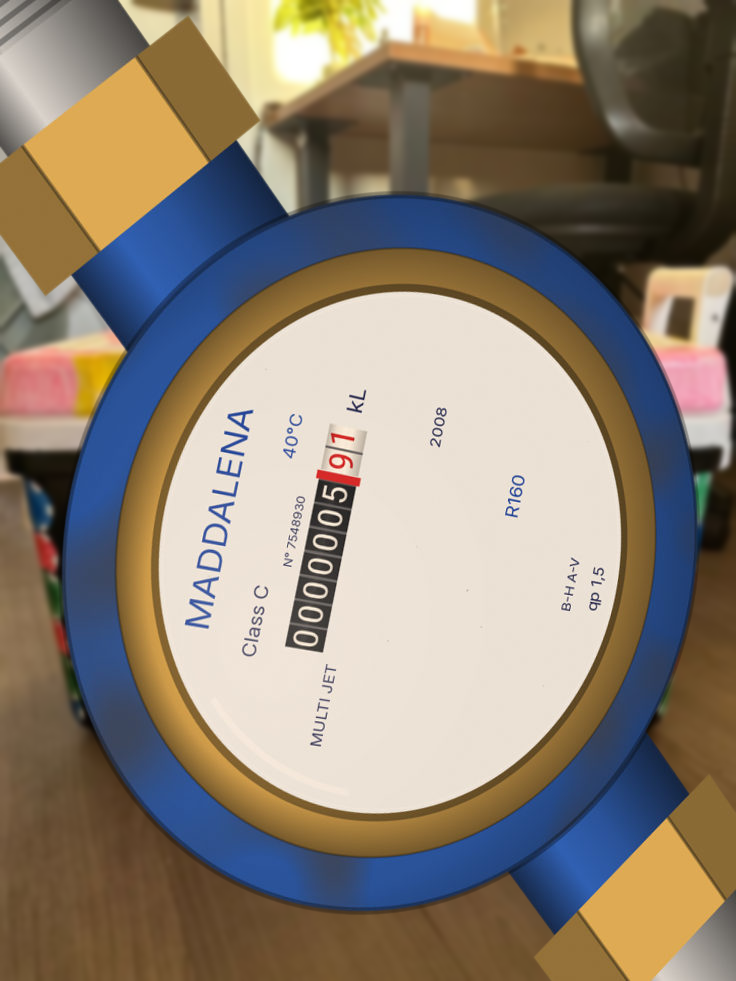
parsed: **5.91** kL
